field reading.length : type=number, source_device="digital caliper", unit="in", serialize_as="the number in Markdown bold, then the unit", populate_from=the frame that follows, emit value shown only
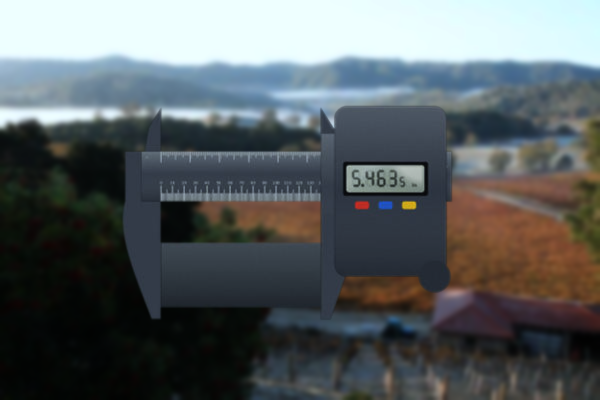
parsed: **5.4635** in
